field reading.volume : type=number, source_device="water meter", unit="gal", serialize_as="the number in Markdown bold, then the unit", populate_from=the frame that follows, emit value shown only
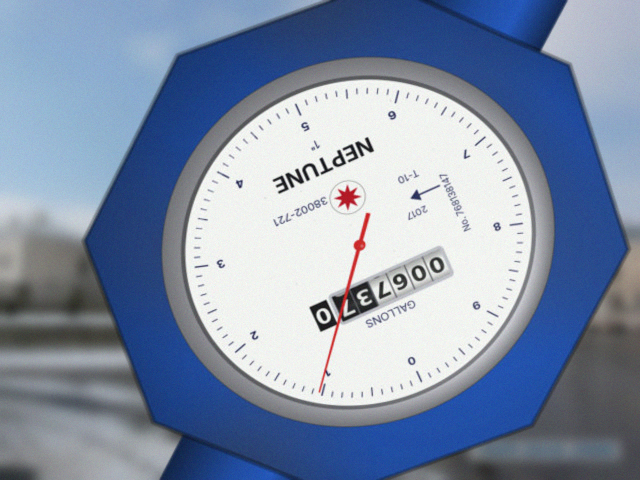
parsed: **67371.0** gal
